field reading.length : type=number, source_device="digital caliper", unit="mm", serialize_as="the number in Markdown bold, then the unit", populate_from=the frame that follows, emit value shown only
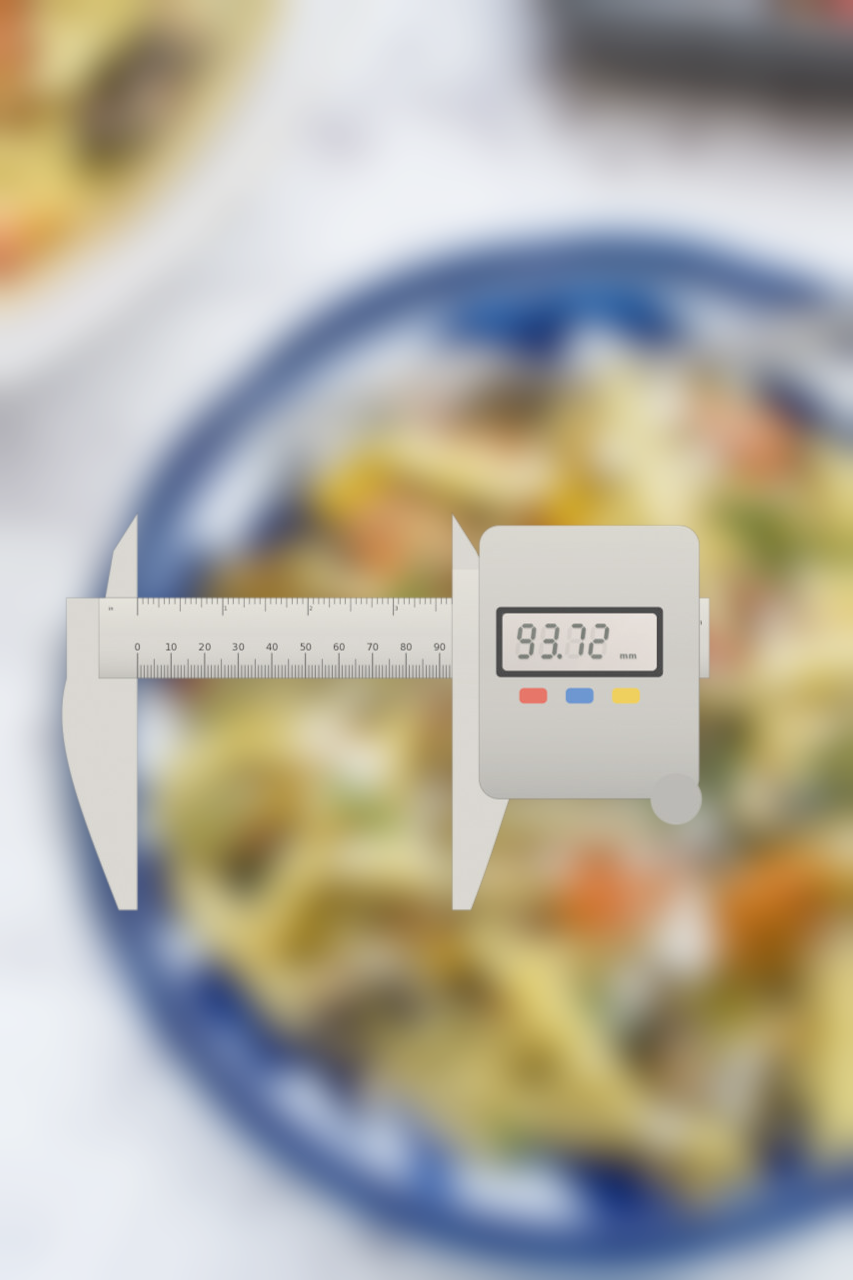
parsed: **93.72** mm
